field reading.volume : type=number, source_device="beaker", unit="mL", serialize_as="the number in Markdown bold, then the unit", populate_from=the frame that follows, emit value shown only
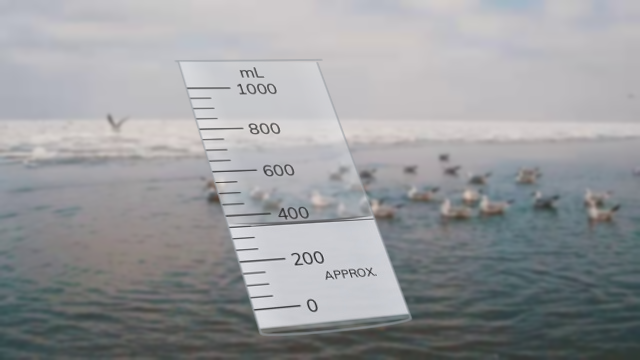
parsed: **350** mL
